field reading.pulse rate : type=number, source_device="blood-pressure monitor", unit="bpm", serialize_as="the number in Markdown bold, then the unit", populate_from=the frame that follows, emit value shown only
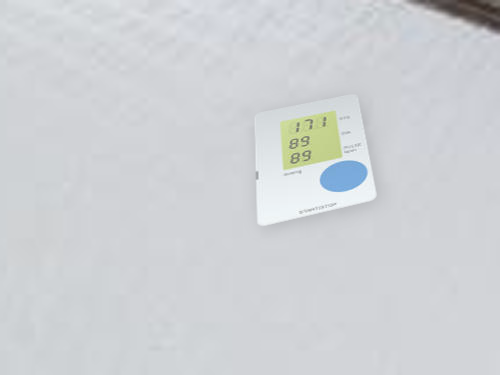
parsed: **89** bpm
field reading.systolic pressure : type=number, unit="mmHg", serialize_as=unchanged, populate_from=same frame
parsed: **171** mmHg
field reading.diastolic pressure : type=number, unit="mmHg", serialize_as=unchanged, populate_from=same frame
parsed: **89** mmHg
